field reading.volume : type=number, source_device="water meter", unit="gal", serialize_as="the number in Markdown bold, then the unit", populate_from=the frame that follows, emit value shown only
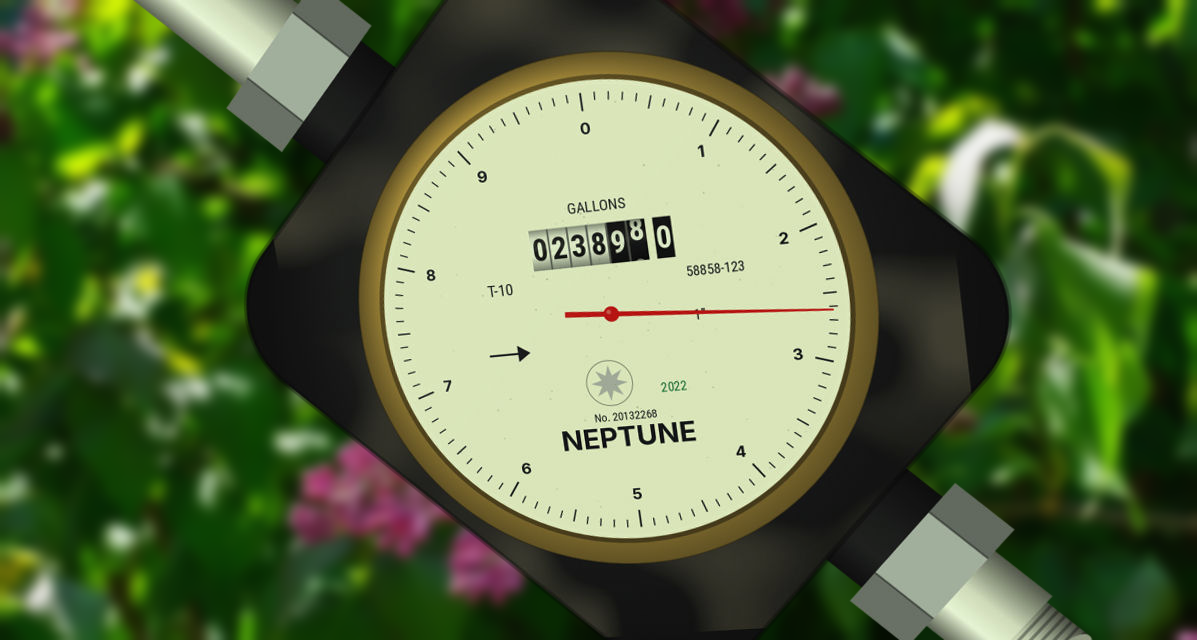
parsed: **238982.6** gal
